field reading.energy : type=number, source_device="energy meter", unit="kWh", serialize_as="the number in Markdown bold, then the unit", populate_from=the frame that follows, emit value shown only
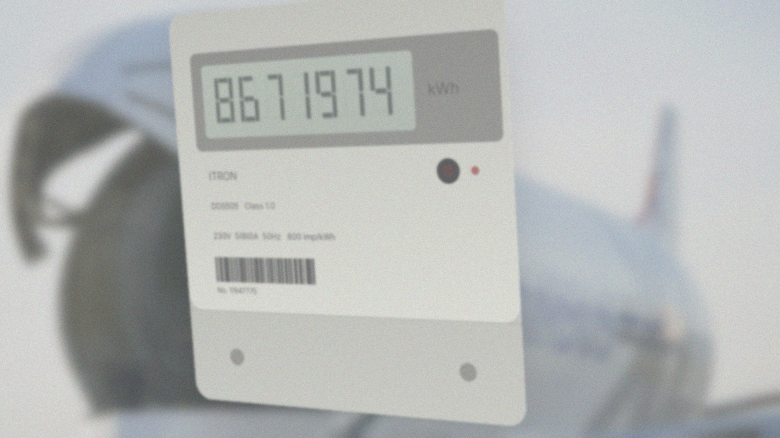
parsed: **8671974** kWh
